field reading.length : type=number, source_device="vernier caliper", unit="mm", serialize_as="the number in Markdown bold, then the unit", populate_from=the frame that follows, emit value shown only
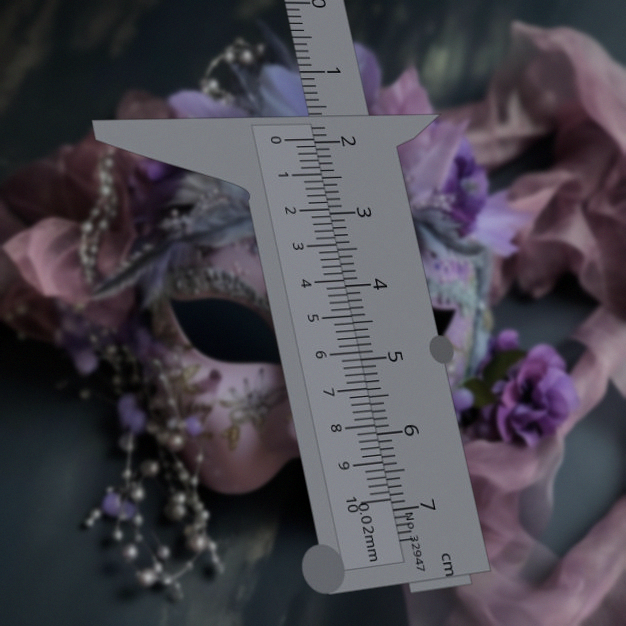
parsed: **19.6** mm
